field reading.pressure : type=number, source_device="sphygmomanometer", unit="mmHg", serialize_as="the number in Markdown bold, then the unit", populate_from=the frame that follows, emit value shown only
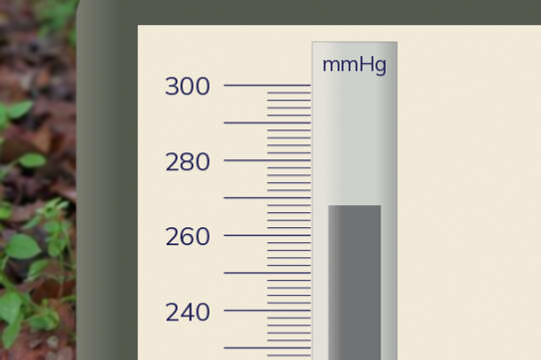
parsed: **268** mmHg
